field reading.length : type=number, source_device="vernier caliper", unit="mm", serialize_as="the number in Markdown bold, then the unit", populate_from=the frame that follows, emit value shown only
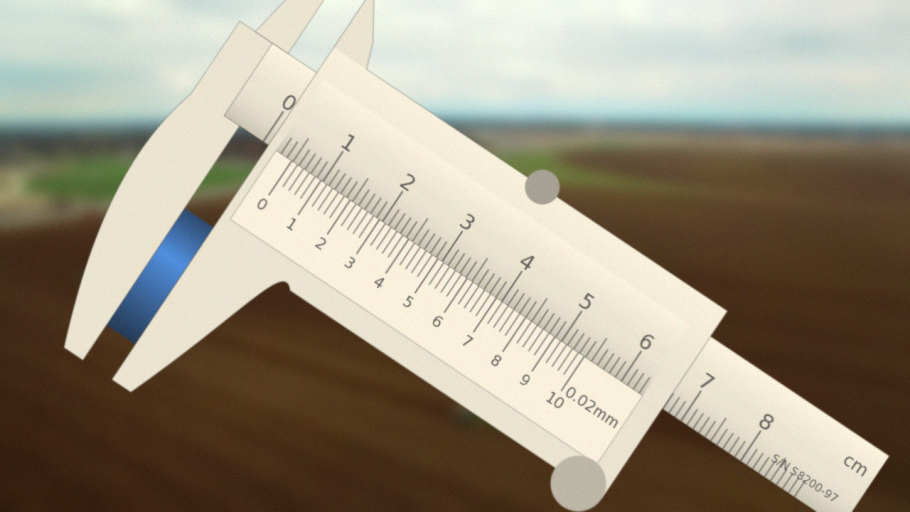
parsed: **4.8** mm
